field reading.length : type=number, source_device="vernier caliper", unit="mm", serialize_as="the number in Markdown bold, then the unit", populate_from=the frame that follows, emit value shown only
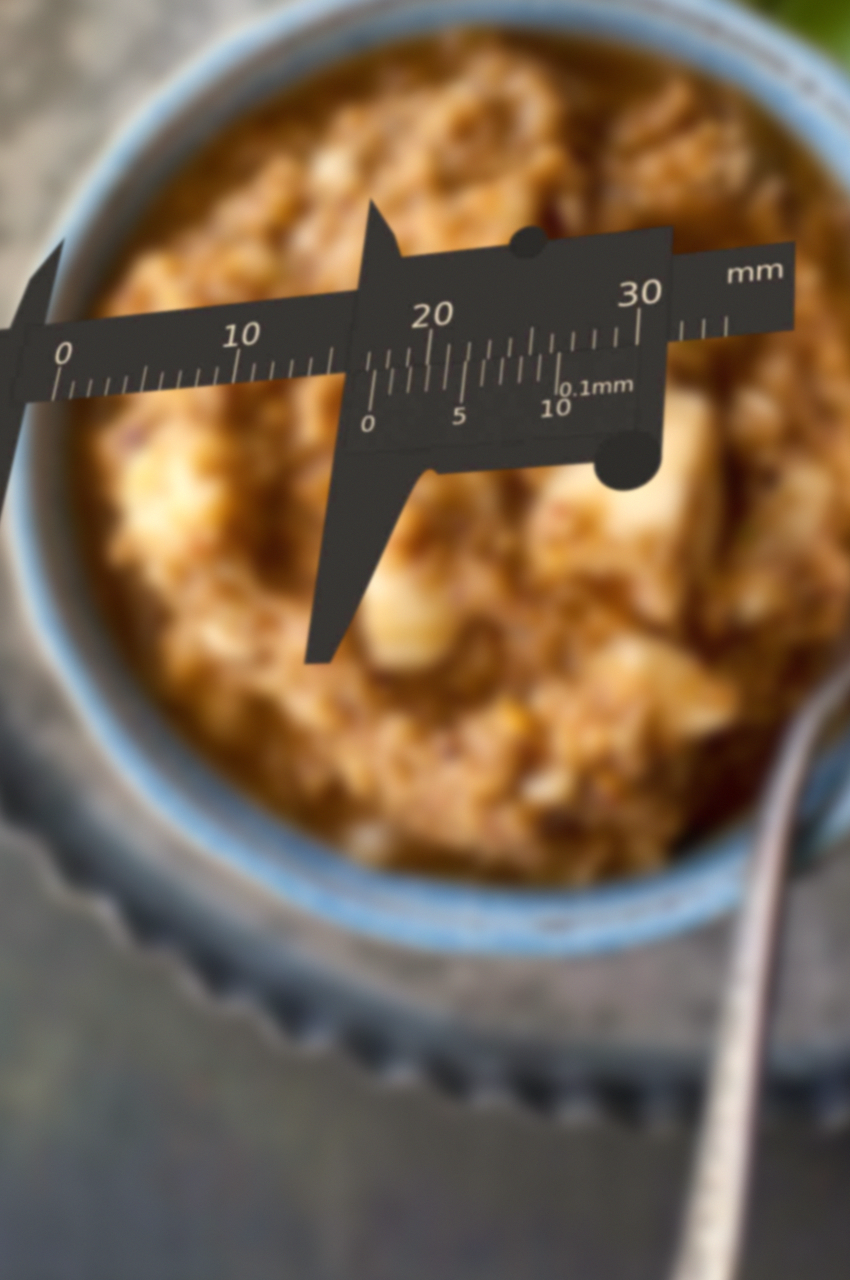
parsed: **17.4** mm
